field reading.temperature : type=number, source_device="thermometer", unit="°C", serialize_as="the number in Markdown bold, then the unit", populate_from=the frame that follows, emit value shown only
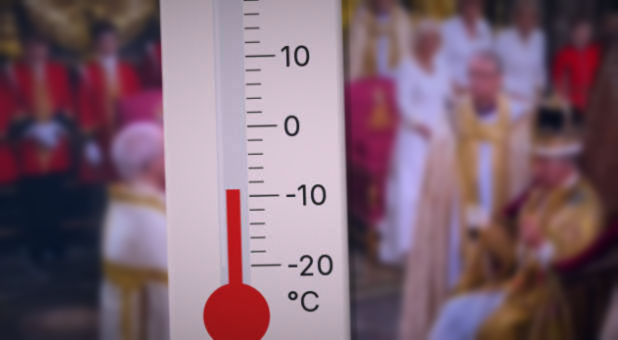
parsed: **-9** °C
